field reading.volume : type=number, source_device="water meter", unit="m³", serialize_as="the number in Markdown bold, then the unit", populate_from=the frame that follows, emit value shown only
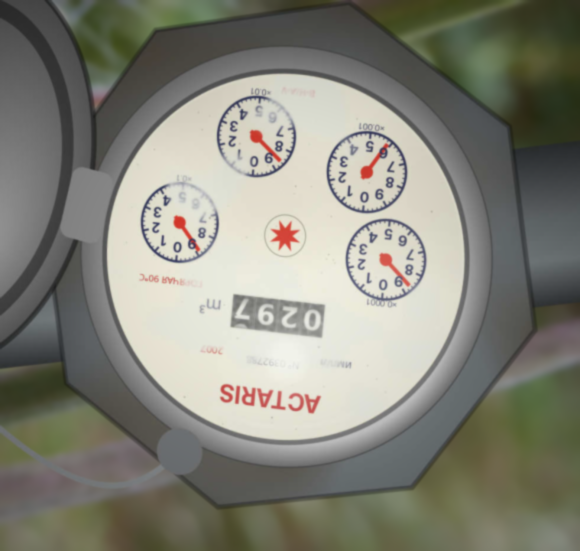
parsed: **296.8858** m³
